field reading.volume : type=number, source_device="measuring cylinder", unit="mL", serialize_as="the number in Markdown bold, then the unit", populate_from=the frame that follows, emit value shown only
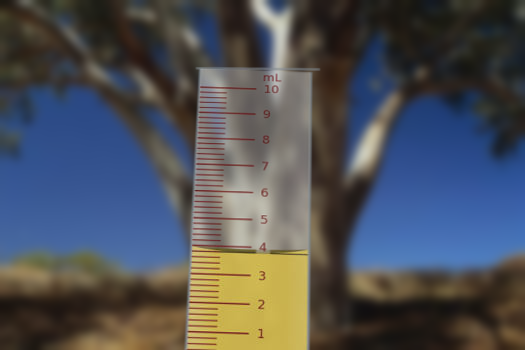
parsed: **3.8** mL
